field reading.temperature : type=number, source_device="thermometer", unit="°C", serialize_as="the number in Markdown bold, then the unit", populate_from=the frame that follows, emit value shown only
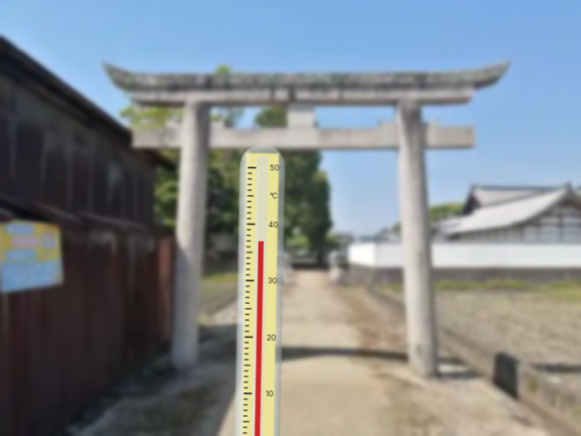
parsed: **37** °C
